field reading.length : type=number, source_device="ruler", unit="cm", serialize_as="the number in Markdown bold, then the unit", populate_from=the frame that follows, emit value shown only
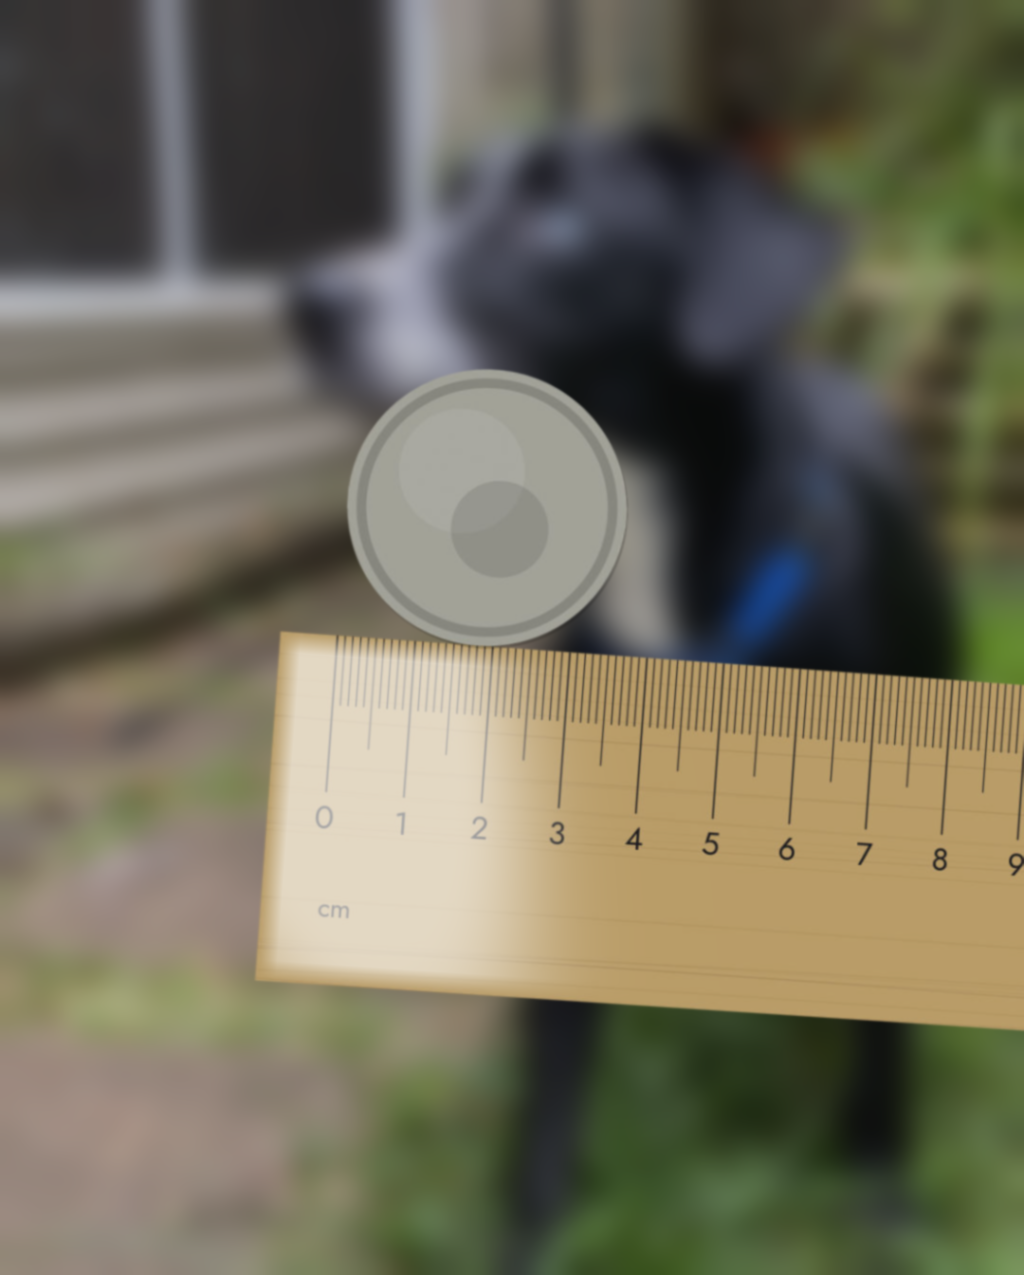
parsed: **3.6** cm
